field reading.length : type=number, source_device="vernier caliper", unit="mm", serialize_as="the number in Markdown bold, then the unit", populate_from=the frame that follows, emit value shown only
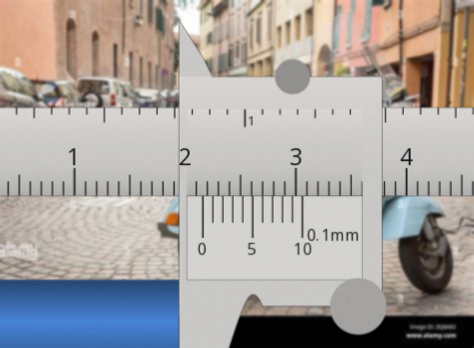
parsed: **21.6** mm
